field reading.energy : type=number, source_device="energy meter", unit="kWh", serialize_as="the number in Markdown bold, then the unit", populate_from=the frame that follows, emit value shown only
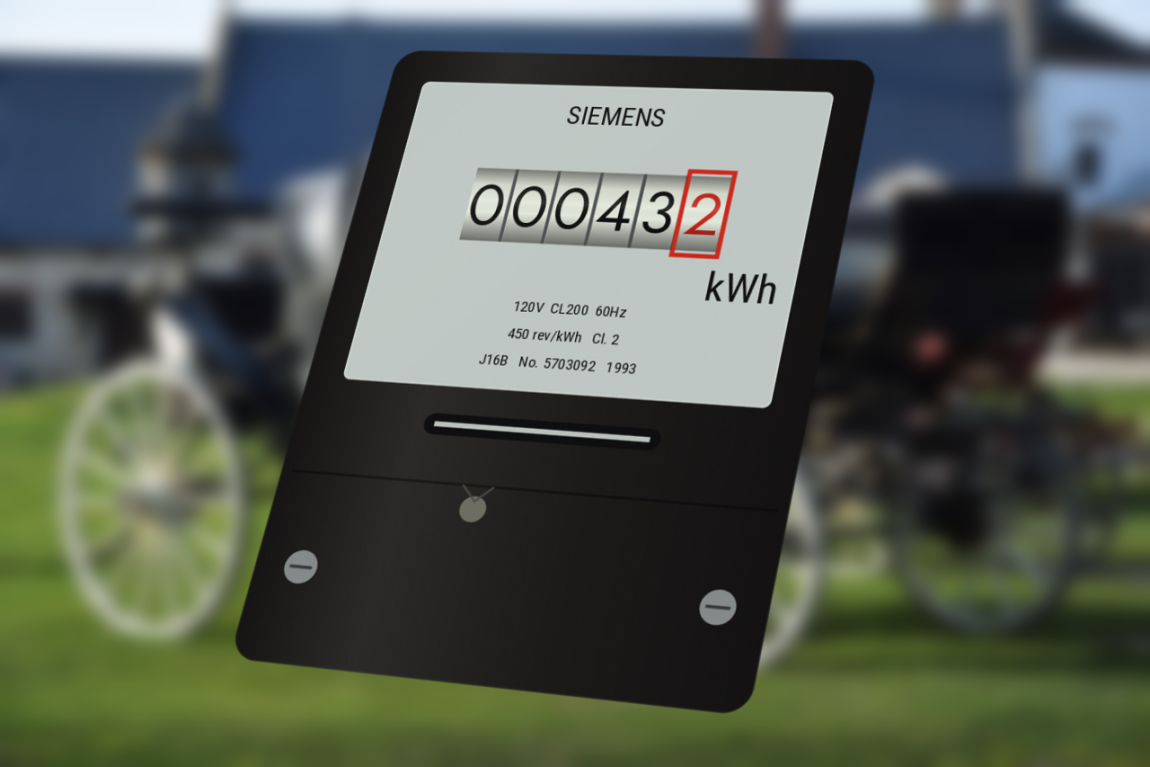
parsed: **43.2** kWh
